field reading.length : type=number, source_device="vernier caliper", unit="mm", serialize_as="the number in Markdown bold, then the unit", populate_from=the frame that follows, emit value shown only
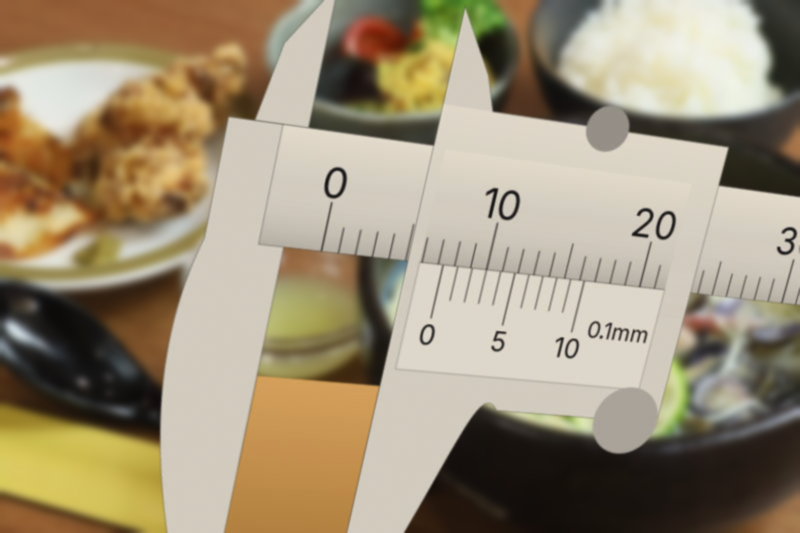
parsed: **7.3** mm
